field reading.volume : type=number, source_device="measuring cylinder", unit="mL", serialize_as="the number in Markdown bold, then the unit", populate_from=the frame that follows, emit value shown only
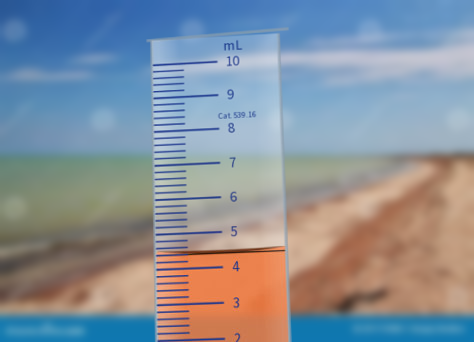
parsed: **4.4** mL
